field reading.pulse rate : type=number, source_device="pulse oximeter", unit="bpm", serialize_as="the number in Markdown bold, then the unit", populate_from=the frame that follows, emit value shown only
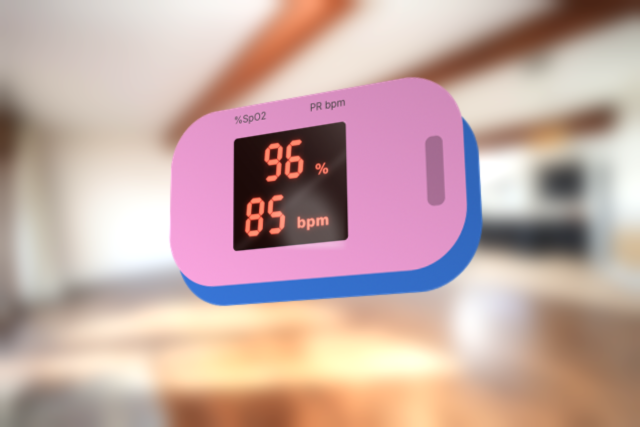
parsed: **85** bpm
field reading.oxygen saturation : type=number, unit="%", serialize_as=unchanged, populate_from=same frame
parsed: **96** %
